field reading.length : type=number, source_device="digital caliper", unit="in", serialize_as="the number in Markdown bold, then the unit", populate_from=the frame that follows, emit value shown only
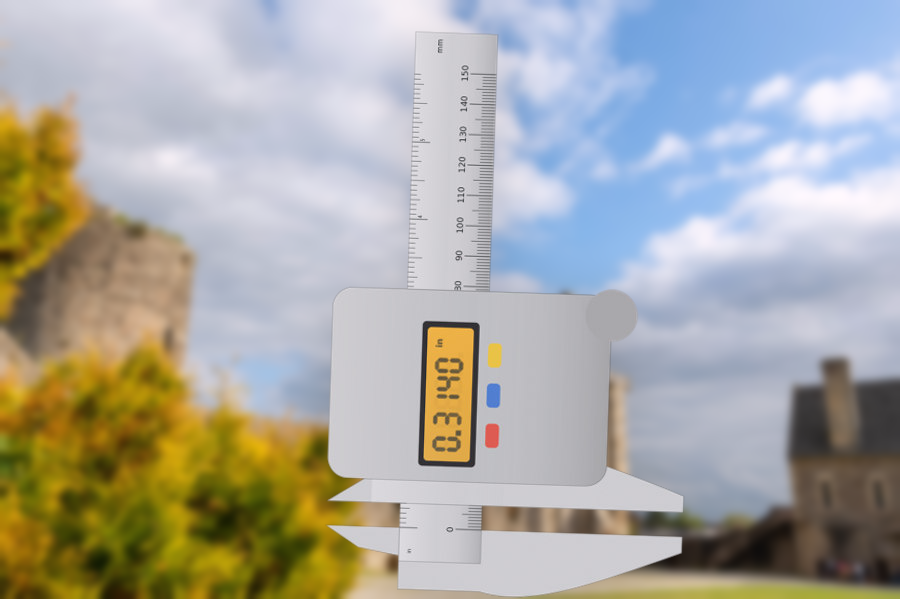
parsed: **0.3140** in
